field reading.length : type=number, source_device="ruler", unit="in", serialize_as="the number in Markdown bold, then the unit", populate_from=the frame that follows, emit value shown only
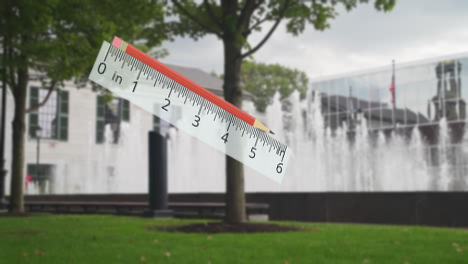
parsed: **5.5** in
